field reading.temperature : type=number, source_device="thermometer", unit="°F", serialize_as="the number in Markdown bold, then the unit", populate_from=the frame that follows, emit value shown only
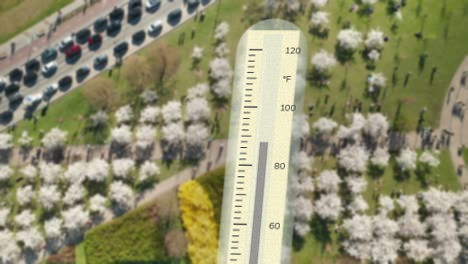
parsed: **88** °F
